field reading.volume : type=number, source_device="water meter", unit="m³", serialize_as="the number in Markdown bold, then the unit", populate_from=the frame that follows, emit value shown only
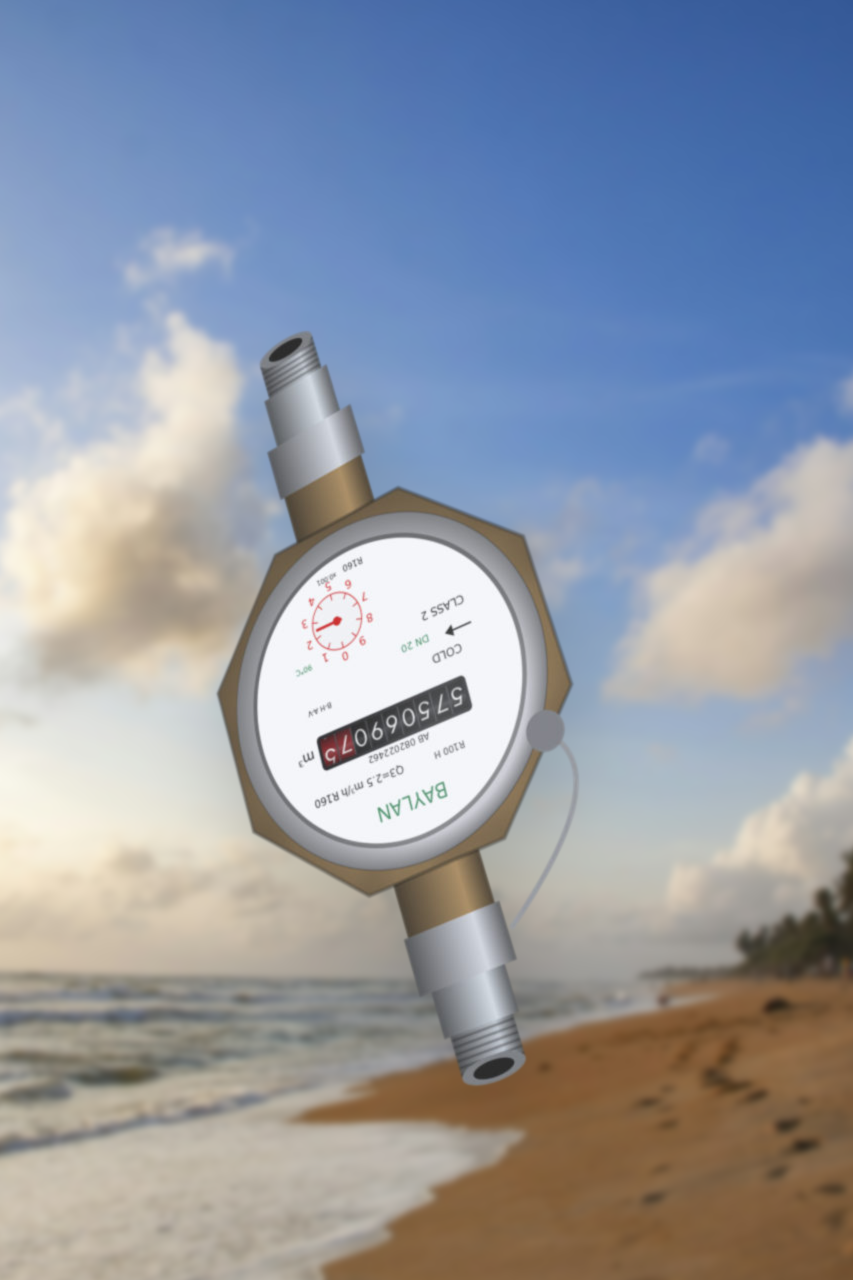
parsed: **5750690.752** m³
